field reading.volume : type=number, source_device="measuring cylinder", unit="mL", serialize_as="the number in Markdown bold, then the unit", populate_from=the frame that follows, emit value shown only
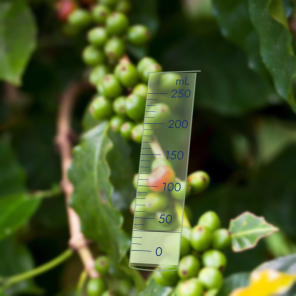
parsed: **30** mL
